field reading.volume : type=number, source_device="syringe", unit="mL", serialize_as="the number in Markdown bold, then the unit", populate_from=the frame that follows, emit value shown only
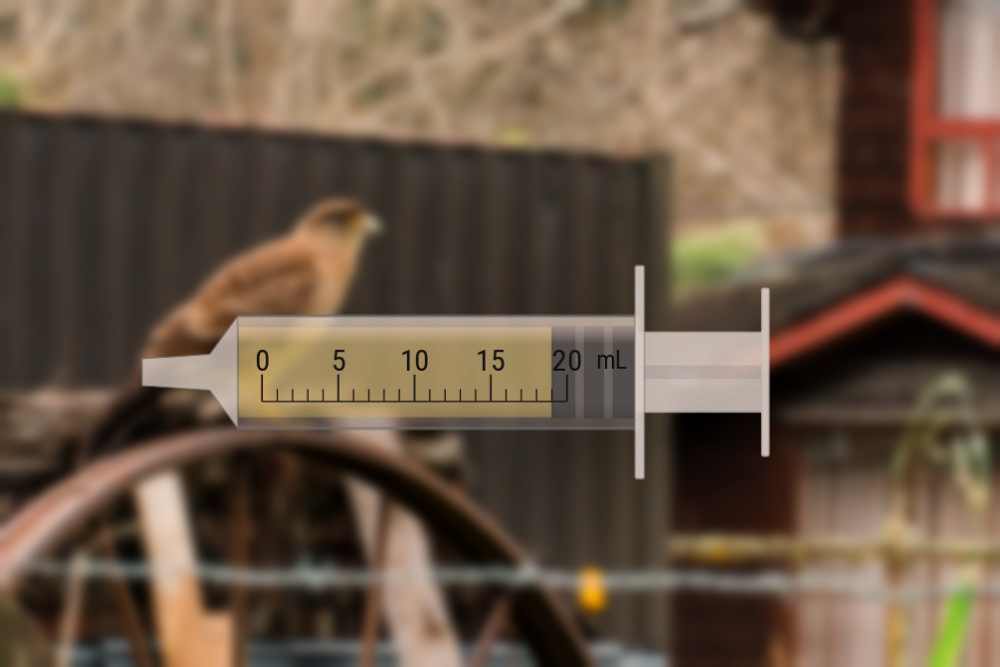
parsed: **19** mL
